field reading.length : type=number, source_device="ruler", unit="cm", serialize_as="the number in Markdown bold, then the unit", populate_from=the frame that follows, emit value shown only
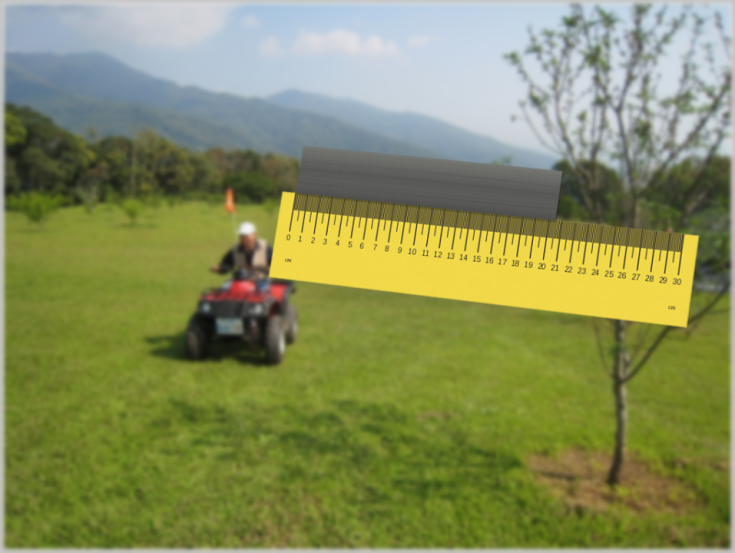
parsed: **20.5** cm
